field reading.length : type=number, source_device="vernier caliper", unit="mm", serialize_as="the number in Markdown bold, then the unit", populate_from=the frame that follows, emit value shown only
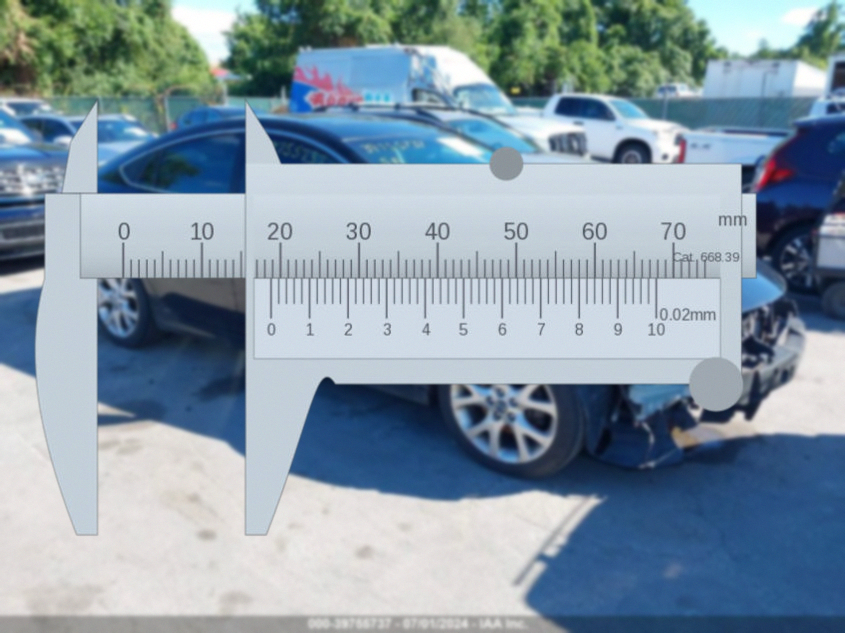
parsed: **18.8** mm
